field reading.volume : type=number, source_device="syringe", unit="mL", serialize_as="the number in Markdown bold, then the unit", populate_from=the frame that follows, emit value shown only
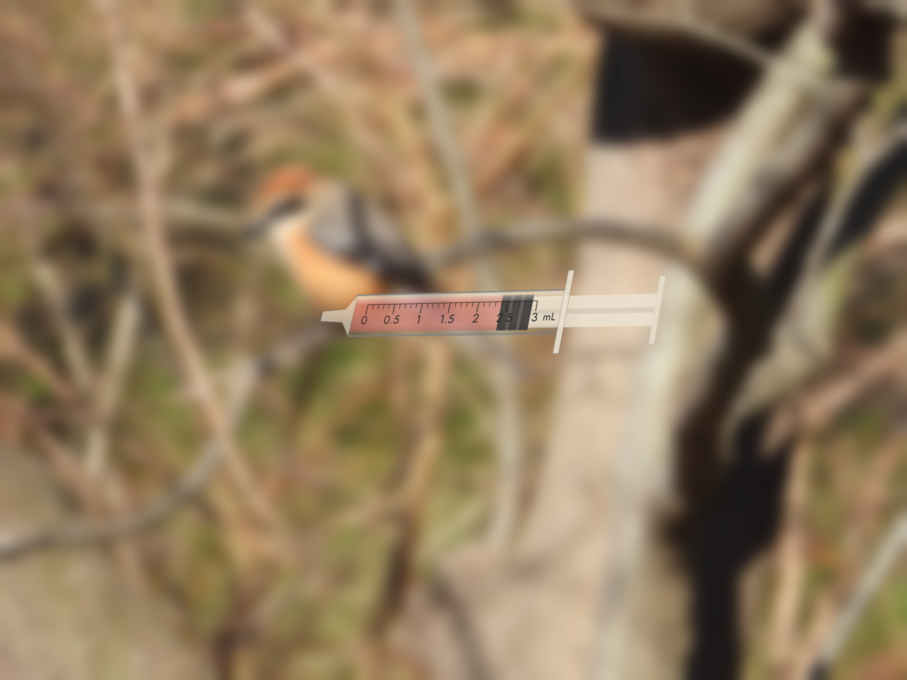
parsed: **2.4** mL
